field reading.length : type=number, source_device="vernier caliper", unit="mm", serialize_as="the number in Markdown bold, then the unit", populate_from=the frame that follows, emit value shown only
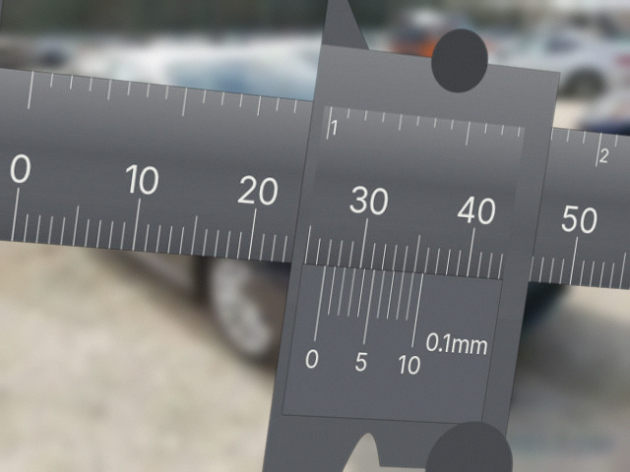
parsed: **26.8** mm
